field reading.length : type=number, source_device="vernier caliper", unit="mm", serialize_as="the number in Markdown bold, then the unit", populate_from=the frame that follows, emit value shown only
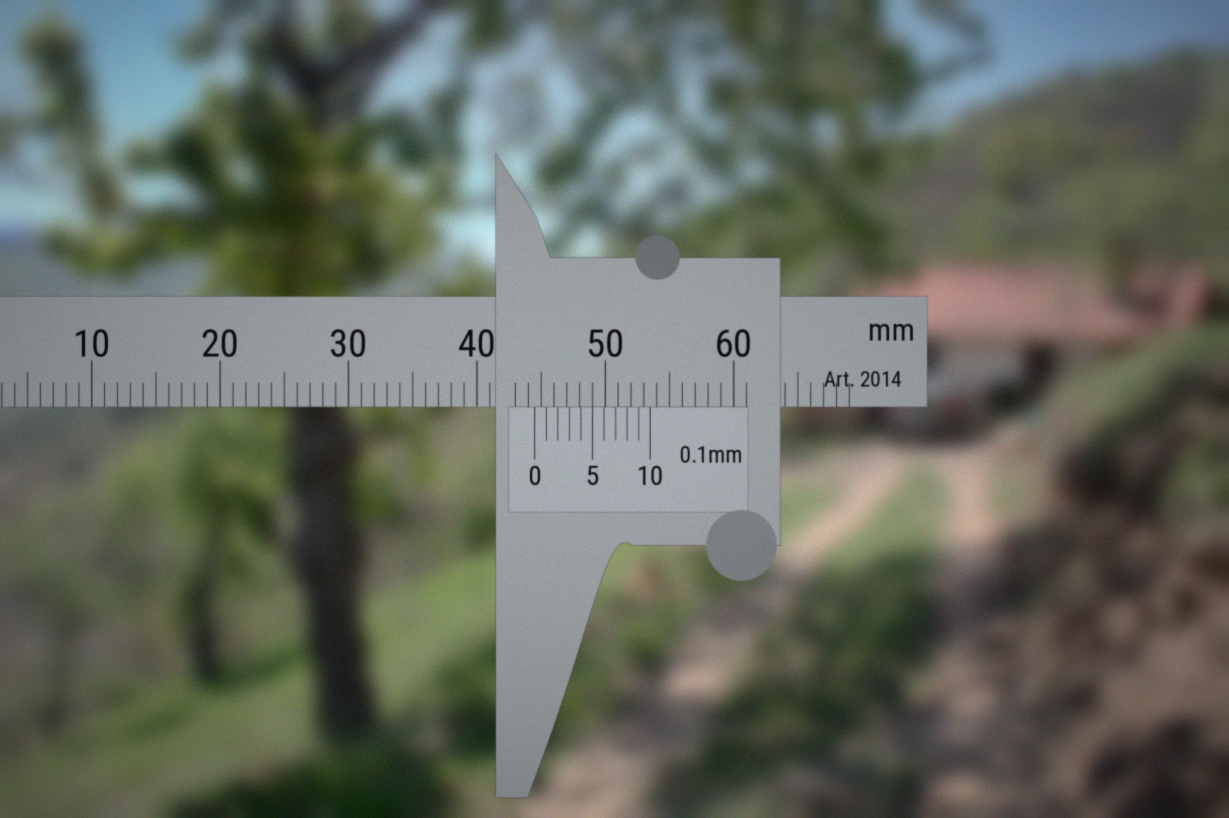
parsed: **44.5** mm
